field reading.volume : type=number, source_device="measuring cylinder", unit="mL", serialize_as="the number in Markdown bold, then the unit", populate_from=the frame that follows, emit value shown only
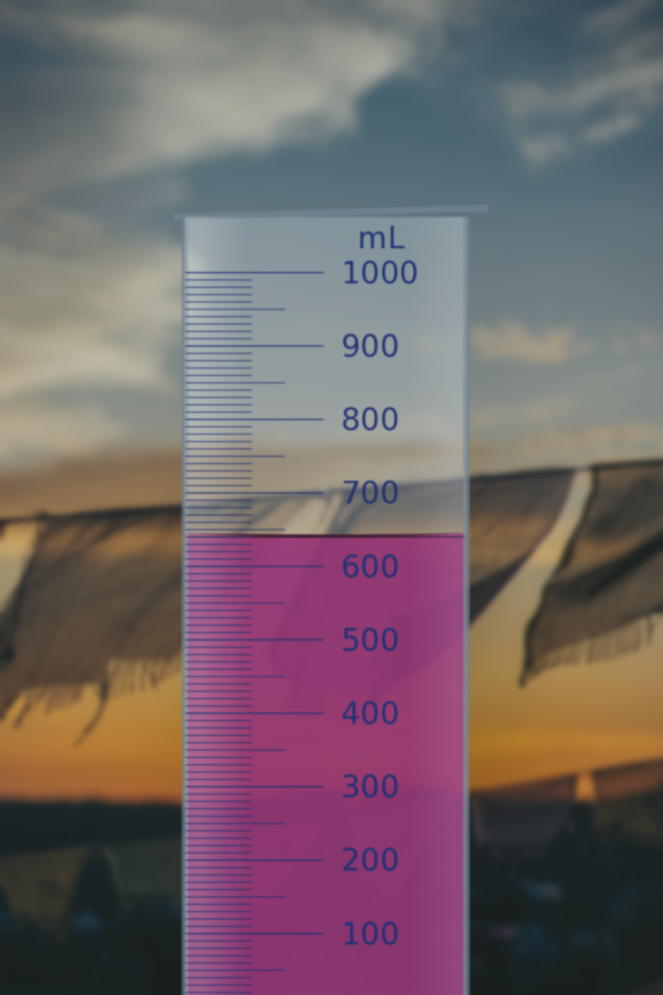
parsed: **640** mL
